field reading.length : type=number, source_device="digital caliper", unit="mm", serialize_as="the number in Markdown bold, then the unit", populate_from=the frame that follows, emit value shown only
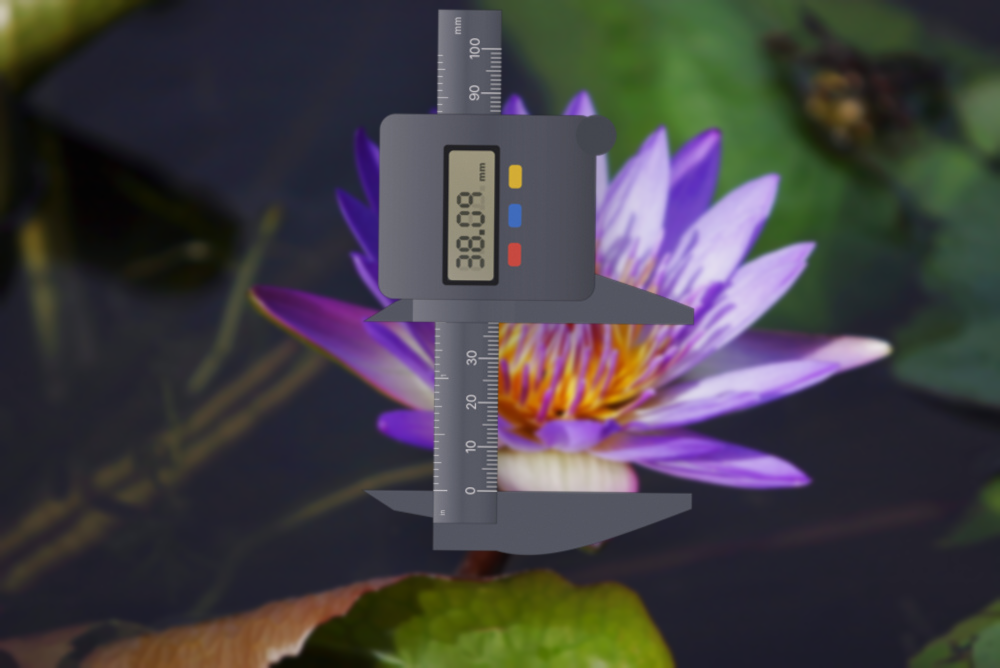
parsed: **38.09** mm
